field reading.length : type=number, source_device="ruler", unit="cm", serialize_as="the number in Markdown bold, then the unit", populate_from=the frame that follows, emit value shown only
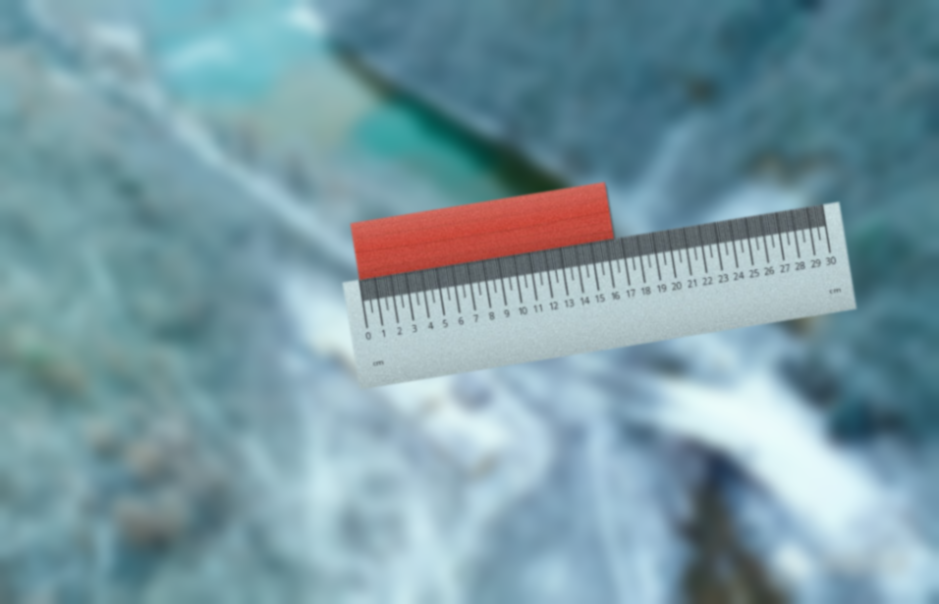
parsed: **16.5** cm
